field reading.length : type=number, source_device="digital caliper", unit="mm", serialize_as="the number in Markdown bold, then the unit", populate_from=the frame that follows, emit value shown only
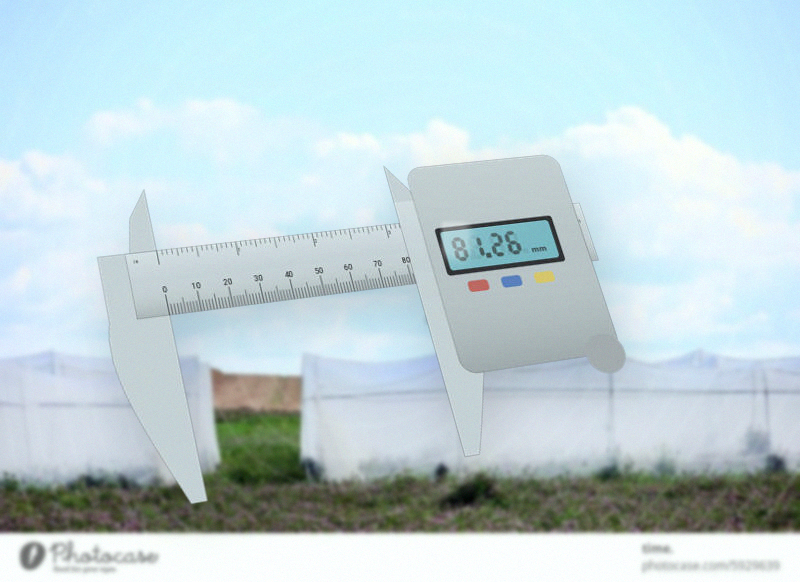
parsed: **81.26** mm
